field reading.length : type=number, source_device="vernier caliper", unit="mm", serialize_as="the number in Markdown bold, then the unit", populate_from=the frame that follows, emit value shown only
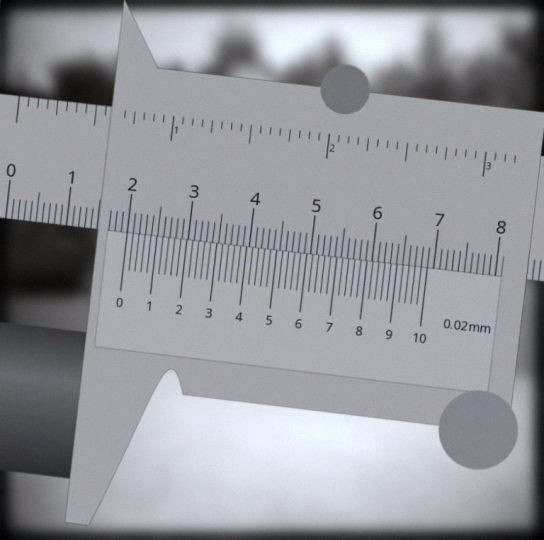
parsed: **20.0** mm
